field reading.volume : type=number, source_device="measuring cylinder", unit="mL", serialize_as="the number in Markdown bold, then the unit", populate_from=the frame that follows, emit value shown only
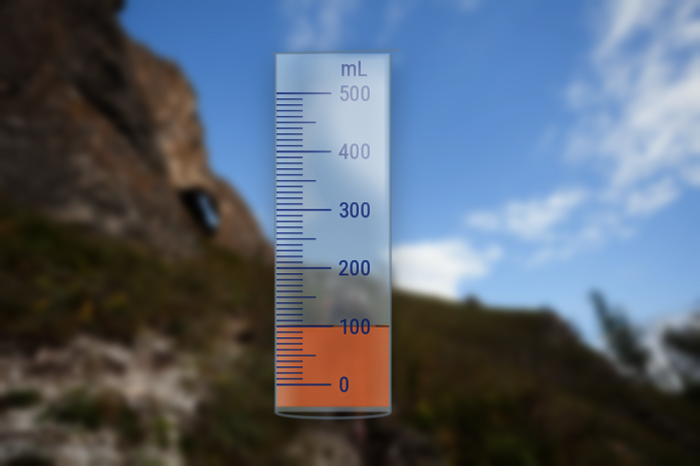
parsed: **100** mL
